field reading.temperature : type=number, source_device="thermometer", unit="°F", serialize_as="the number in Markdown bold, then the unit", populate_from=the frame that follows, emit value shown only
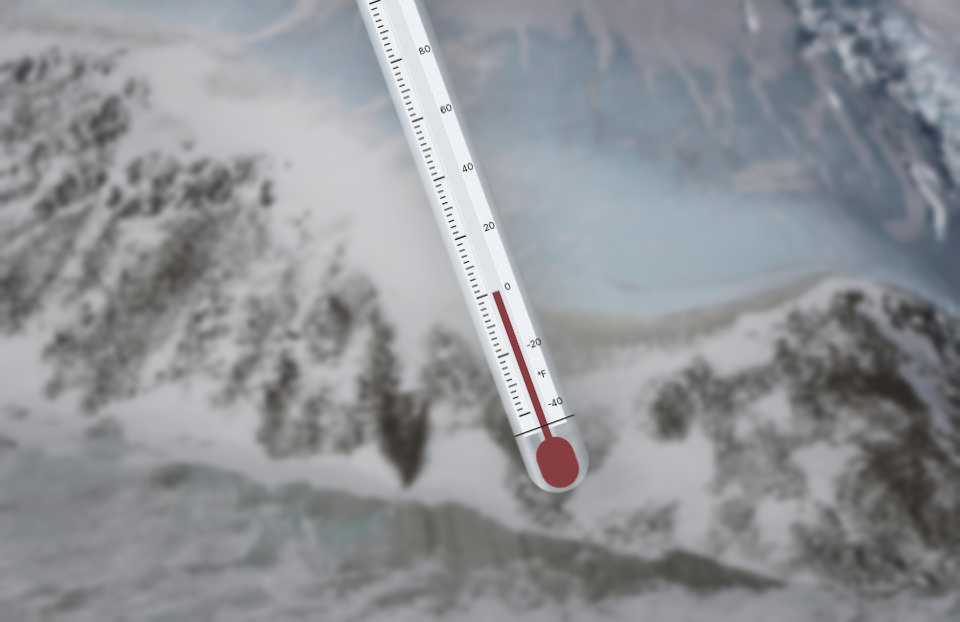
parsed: **0** °F
